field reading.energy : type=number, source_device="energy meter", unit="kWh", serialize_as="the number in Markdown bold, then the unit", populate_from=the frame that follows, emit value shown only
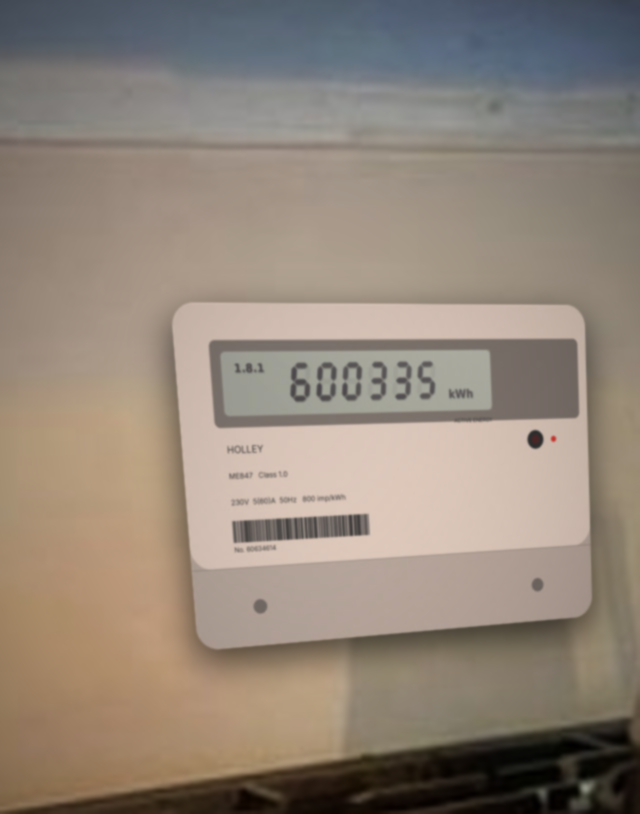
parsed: **600335** kWh
